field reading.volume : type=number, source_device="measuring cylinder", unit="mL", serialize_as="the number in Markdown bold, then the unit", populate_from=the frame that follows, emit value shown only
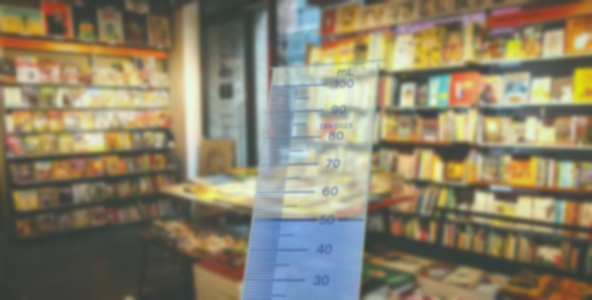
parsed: **50** mL
